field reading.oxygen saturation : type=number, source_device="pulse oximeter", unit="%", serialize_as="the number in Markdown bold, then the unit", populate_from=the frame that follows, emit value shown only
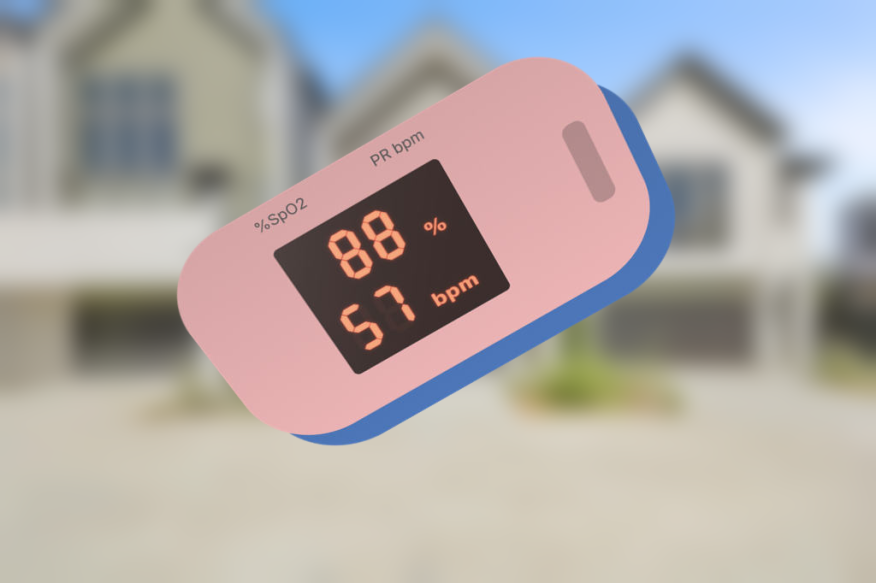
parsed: **88** %
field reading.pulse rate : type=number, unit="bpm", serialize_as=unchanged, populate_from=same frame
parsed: **57** bpm
